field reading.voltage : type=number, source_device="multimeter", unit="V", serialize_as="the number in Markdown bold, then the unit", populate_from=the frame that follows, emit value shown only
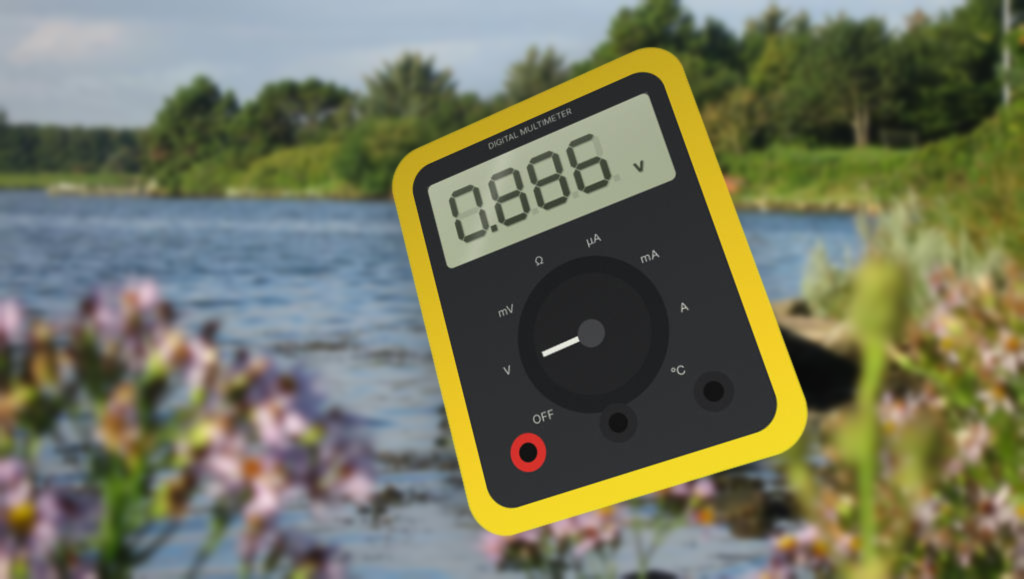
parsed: **0.886** V
